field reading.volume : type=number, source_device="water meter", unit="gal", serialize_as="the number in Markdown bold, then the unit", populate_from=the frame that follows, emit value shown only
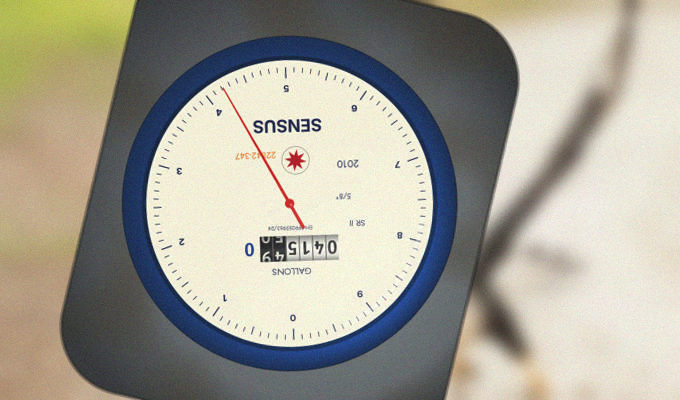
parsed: **415494.2** gal
